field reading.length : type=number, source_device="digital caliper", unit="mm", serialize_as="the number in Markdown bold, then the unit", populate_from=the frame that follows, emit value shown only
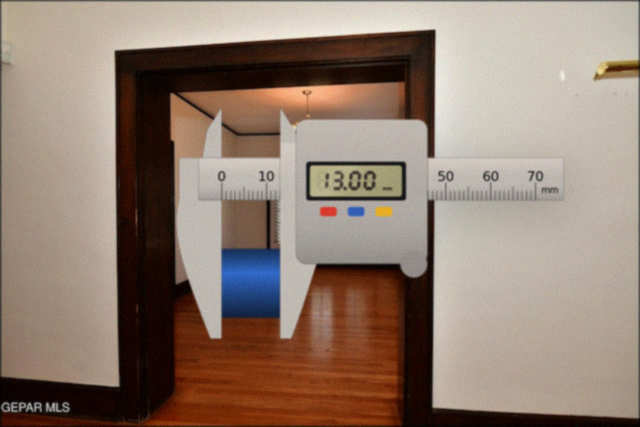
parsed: **13.00** mm
